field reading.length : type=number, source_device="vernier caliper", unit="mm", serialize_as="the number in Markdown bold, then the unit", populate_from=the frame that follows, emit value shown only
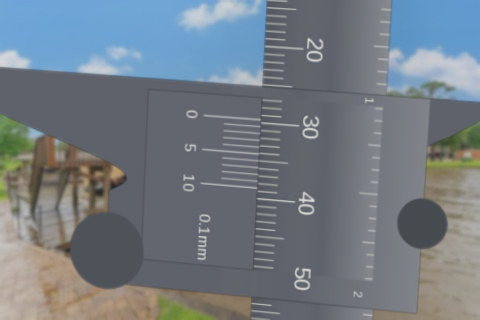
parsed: **29.6** mm
